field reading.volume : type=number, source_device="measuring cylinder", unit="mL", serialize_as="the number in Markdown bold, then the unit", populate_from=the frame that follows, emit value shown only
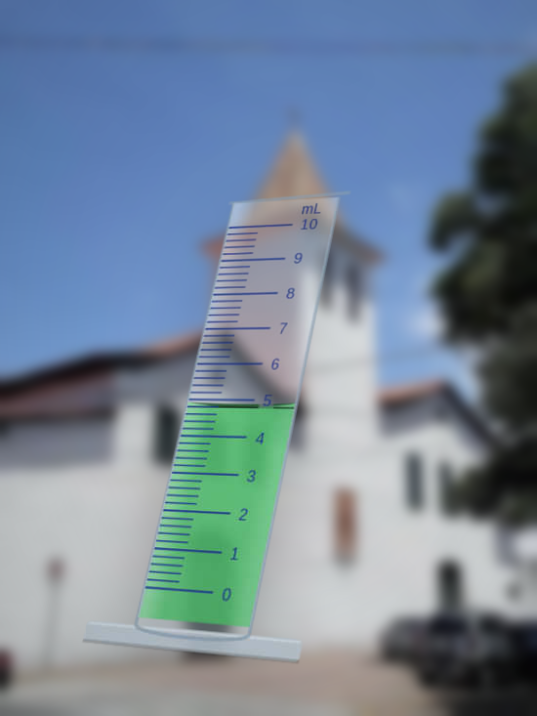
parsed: **4.8** mL
